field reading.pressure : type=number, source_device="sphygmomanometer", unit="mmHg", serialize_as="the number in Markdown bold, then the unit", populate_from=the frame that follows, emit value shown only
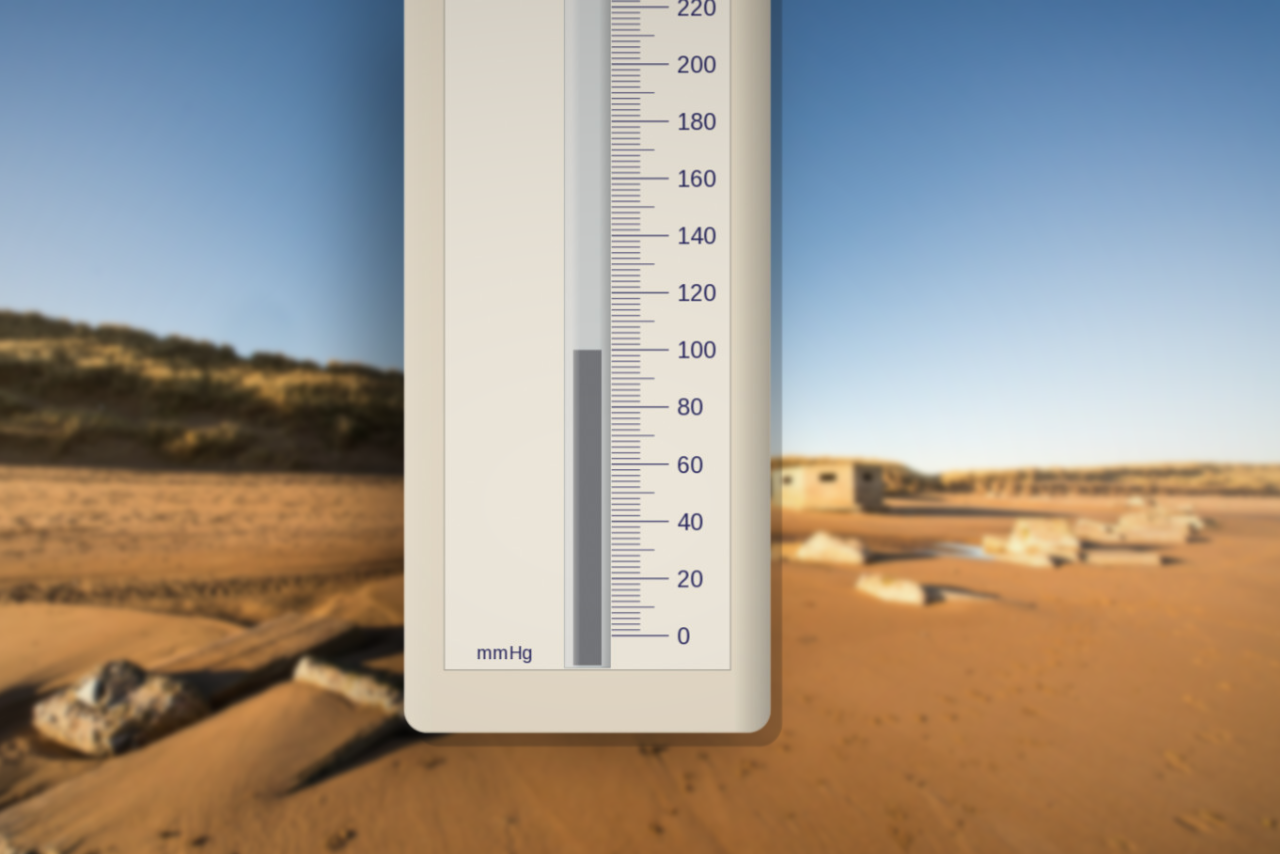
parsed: **100** mmHg
